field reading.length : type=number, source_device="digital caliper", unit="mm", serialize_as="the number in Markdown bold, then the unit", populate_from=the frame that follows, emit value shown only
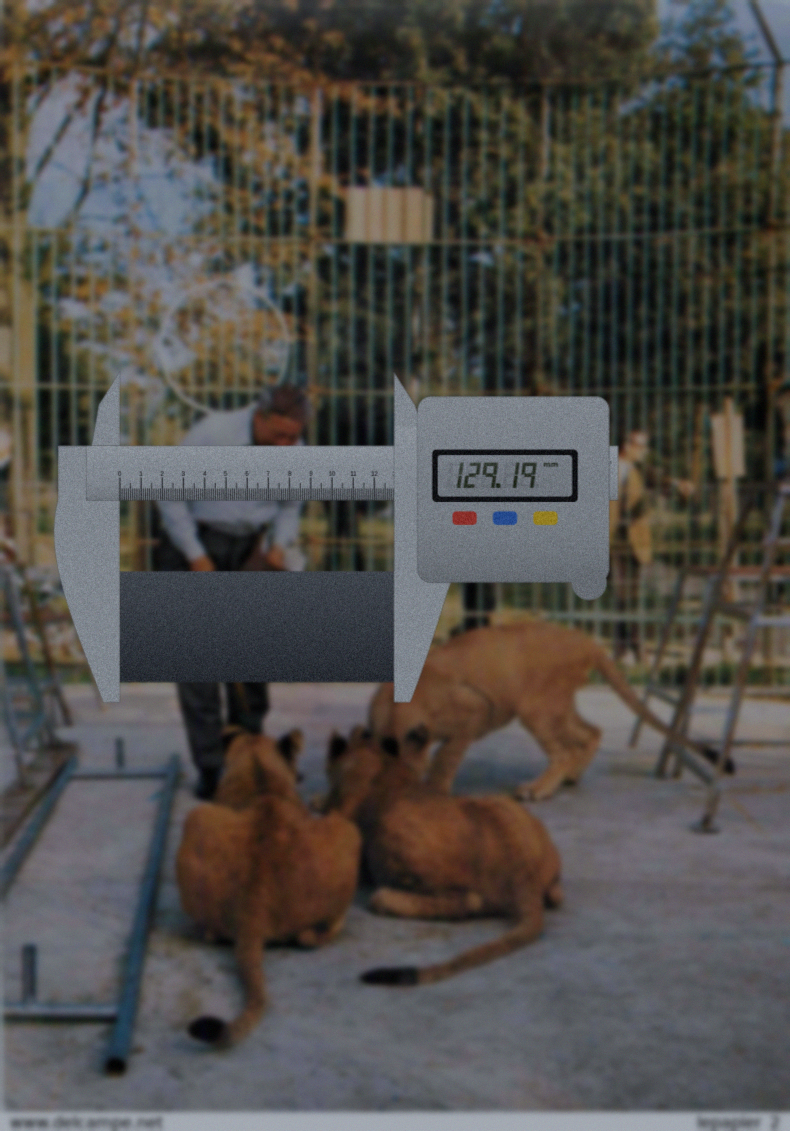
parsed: **129.19** mm
